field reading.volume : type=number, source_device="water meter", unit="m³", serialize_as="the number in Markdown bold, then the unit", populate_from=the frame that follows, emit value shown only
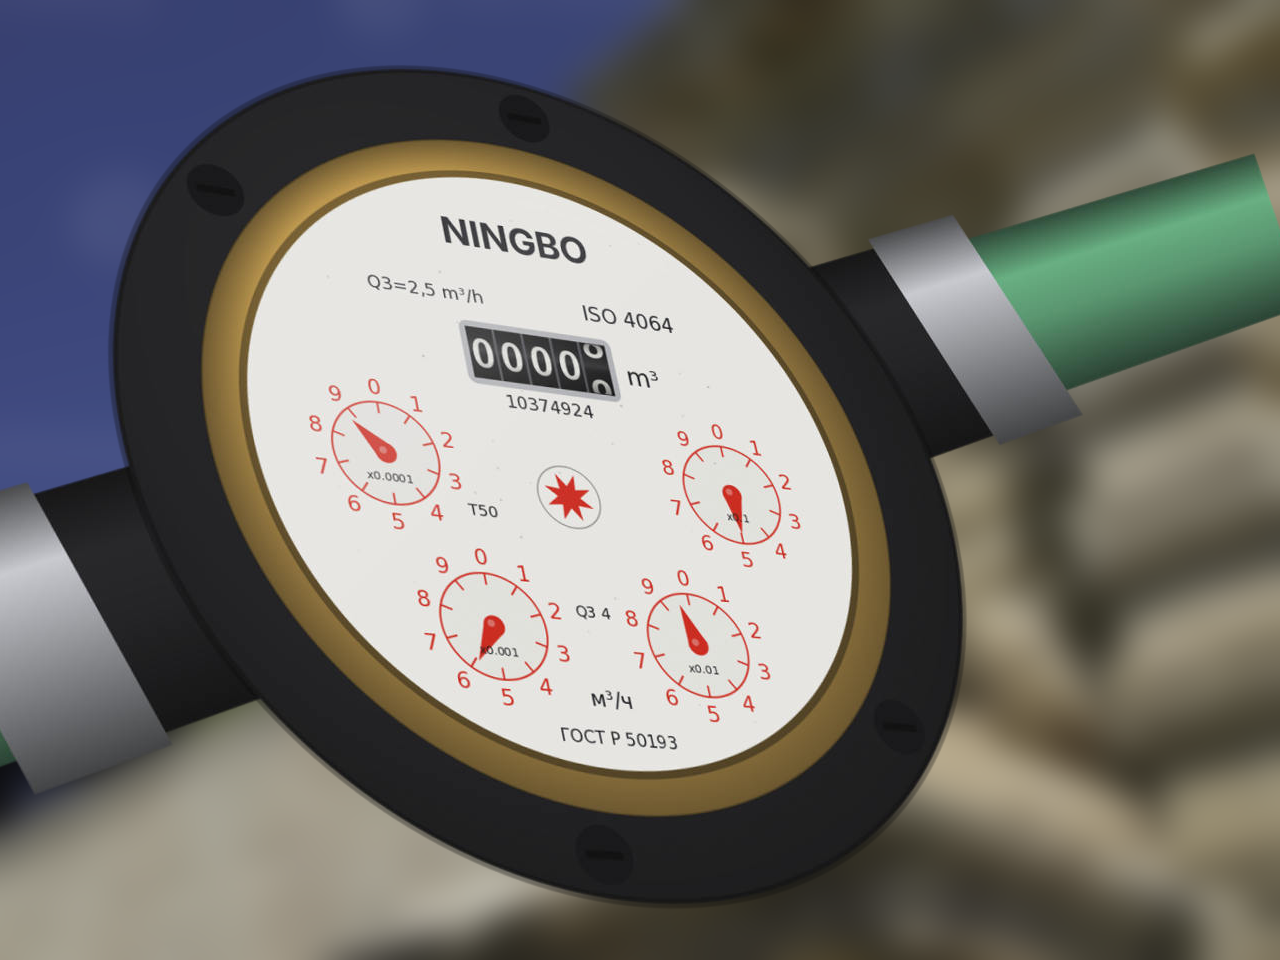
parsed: **8.4958** m³
